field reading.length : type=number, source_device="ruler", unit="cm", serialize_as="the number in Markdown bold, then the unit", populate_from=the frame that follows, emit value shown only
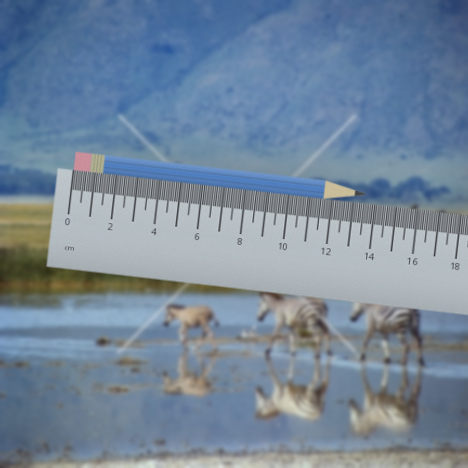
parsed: **13.5** cm
